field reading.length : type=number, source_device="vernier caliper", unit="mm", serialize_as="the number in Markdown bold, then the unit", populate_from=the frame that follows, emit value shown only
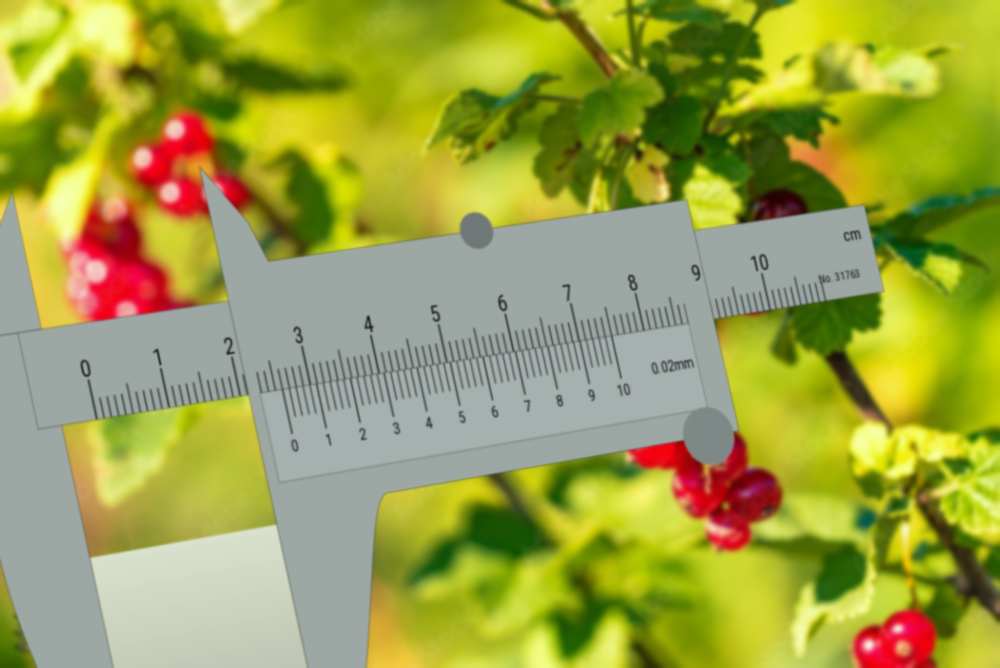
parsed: **26.0** mm
